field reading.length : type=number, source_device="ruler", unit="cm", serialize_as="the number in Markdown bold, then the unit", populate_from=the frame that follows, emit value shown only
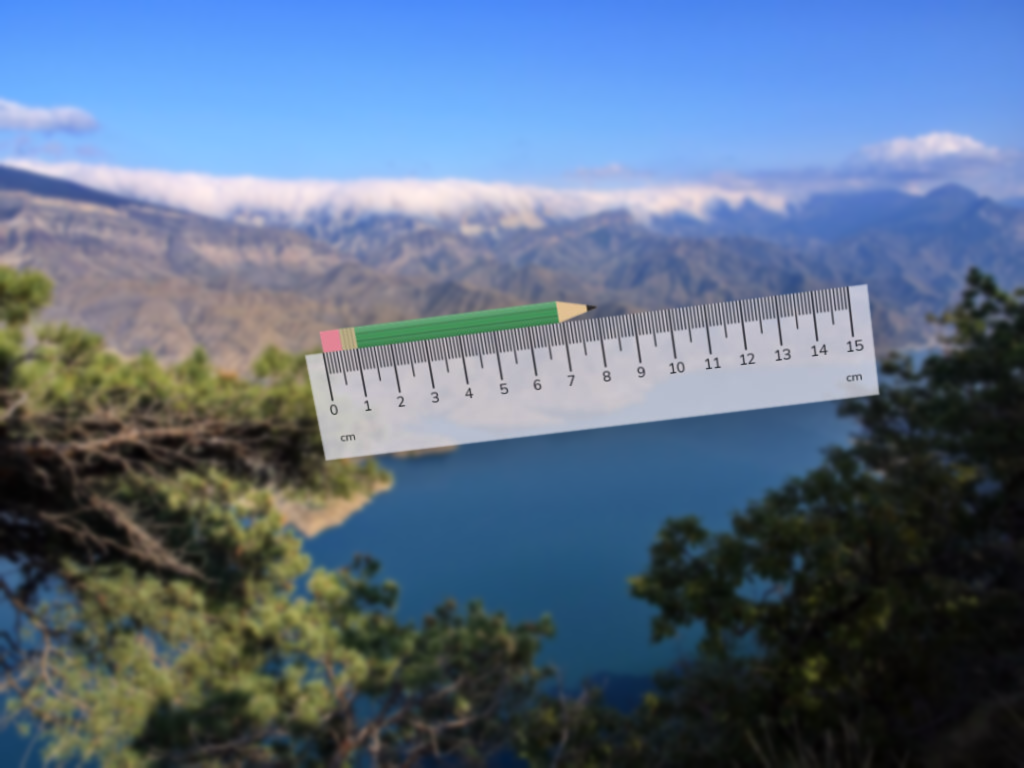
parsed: **8** cm
